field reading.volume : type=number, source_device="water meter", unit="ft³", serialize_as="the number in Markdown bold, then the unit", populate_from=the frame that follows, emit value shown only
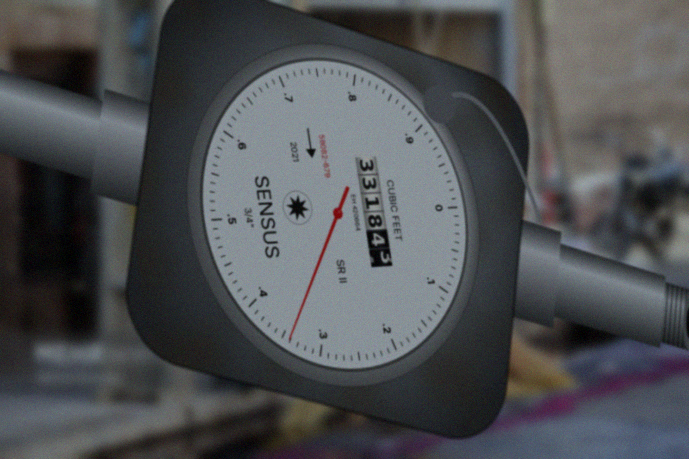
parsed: **331843.34** ft³
